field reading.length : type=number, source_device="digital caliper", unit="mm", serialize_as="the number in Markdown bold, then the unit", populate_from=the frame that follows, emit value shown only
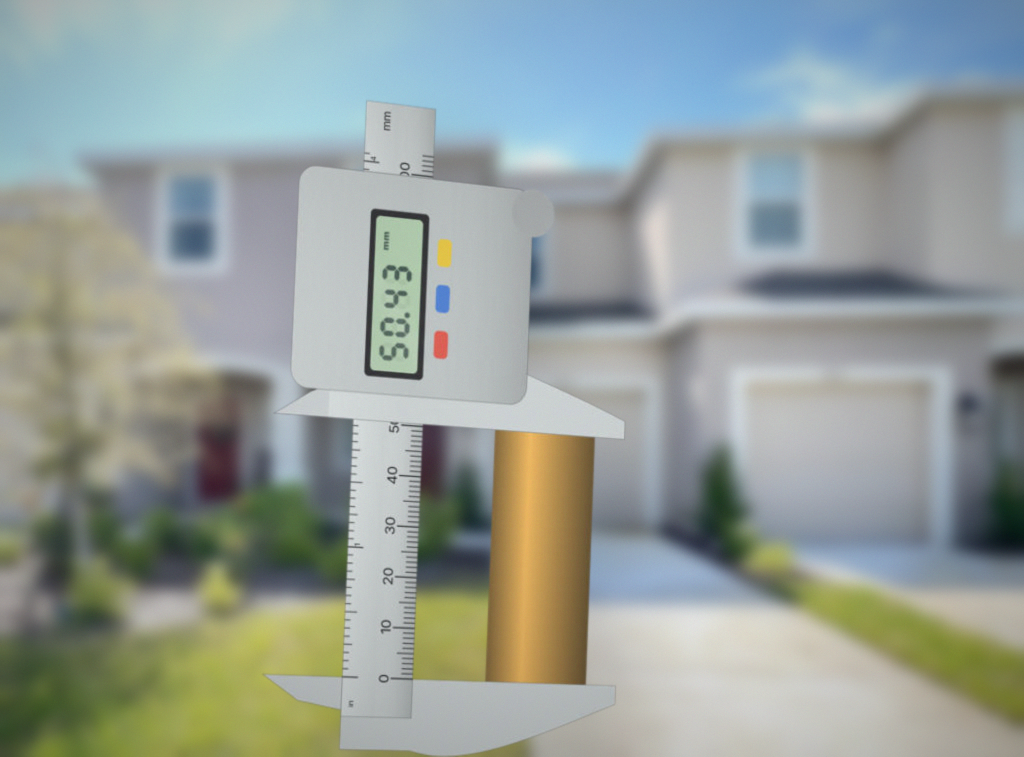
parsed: **50.43** mm
